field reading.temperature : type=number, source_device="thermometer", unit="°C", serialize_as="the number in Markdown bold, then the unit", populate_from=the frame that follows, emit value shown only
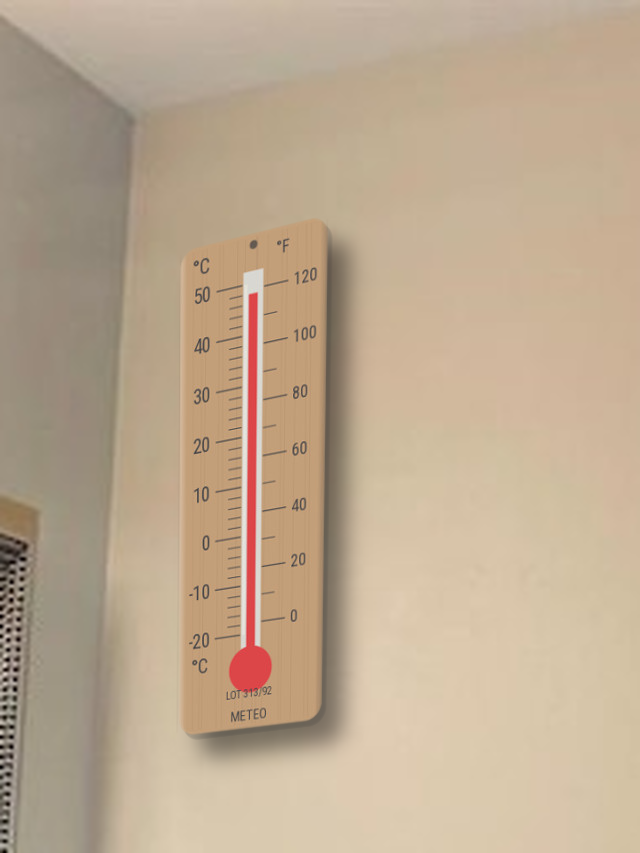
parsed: **48** °C
